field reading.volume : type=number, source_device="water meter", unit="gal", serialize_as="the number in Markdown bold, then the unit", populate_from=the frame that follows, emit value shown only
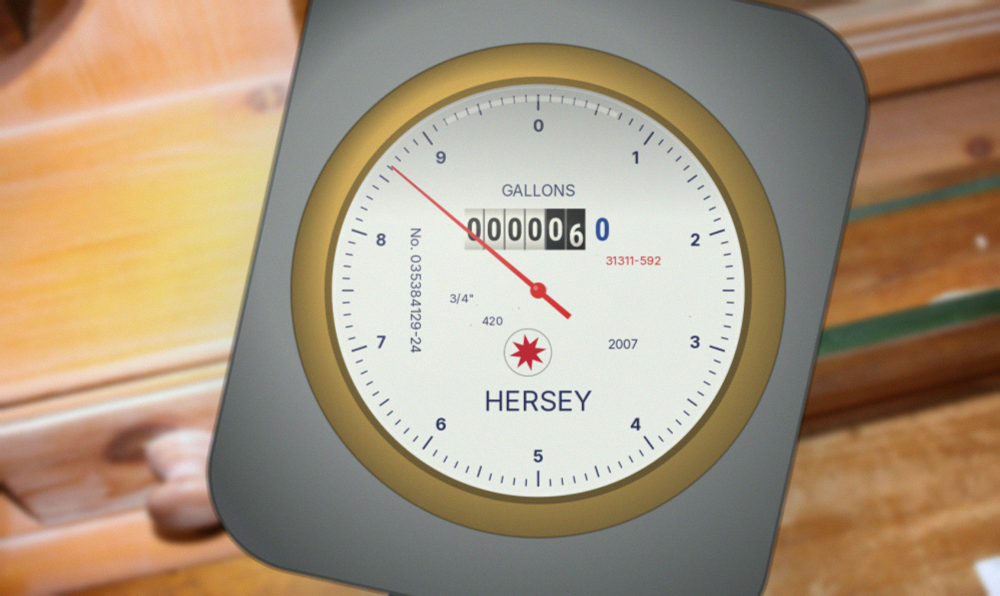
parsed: **58.6** gal
